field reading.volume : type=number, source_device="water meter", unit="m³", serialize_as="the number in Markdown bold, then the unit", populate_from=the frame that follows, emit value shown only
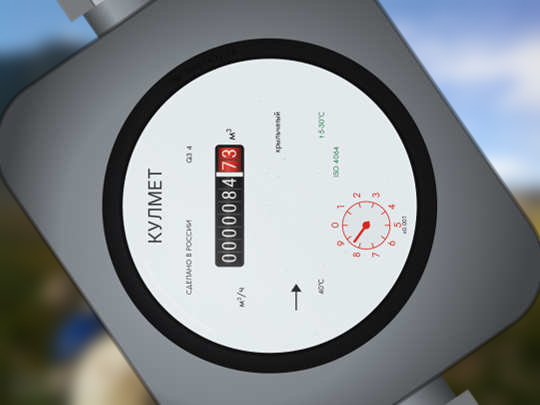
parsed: **84.738** m³
